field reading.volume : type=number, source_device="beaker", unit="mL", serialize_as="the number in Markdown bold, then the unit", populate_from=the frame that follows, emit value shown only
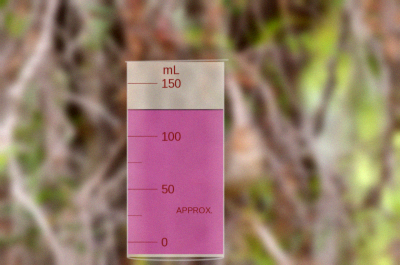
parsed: **125** mL
